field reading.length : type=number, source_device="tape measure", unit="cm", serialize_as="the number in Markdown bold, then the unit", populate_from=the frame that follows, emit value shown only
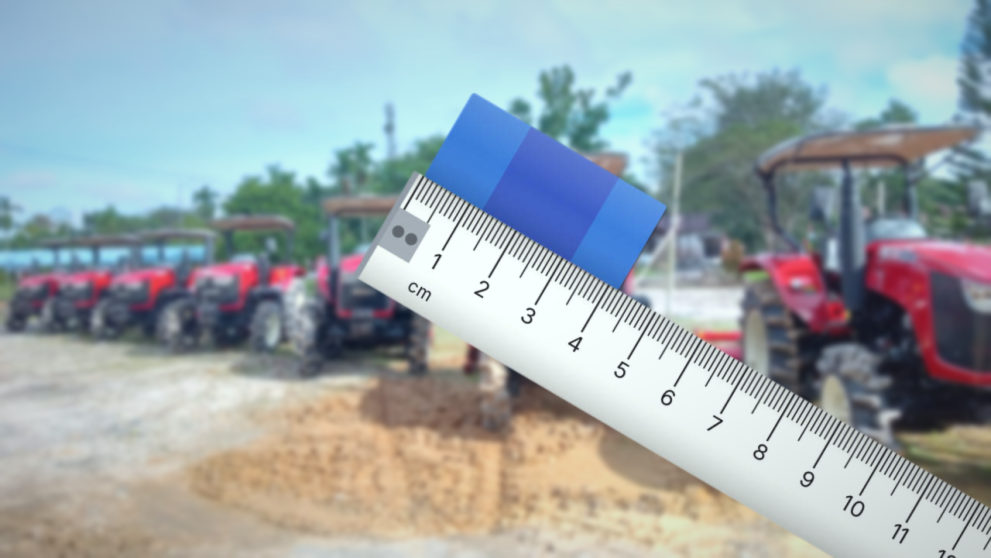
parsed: **4.2** cm
